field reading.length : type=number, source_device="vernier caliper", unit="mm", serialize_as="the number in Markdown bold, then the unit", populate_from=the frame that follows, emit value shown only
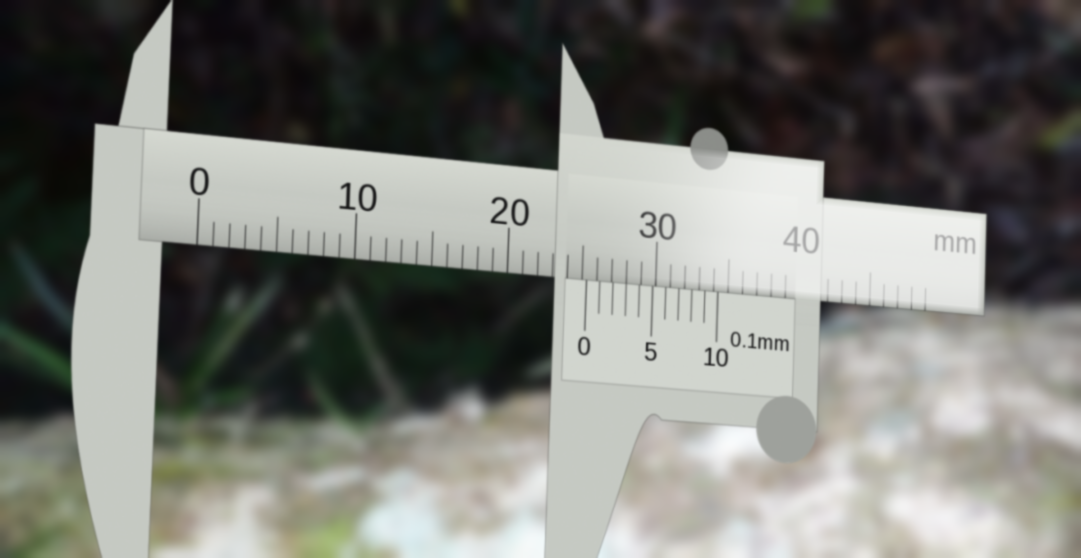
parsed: **25.3** mm
